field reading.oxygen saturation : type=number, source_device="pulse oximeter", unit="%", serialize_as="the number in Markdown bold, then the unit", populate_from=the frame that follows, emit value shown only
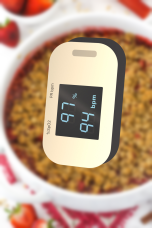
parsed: **97** %
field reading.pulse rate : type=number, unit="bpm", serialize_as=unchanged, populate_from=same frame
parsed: **94** bpm
